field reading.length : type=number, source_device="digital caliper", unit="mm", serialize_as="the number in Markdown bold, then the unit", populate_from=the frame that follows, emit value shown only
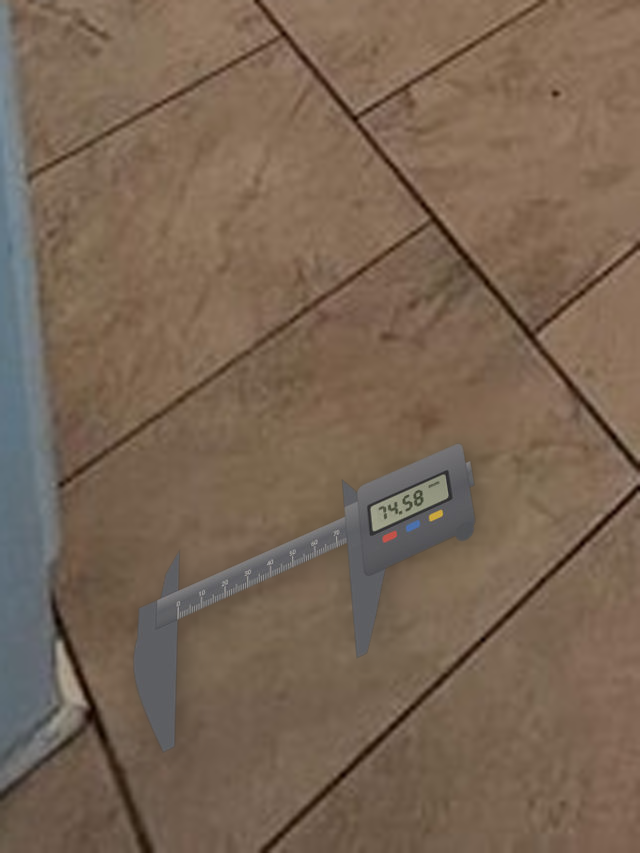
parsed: **74.58** mm
